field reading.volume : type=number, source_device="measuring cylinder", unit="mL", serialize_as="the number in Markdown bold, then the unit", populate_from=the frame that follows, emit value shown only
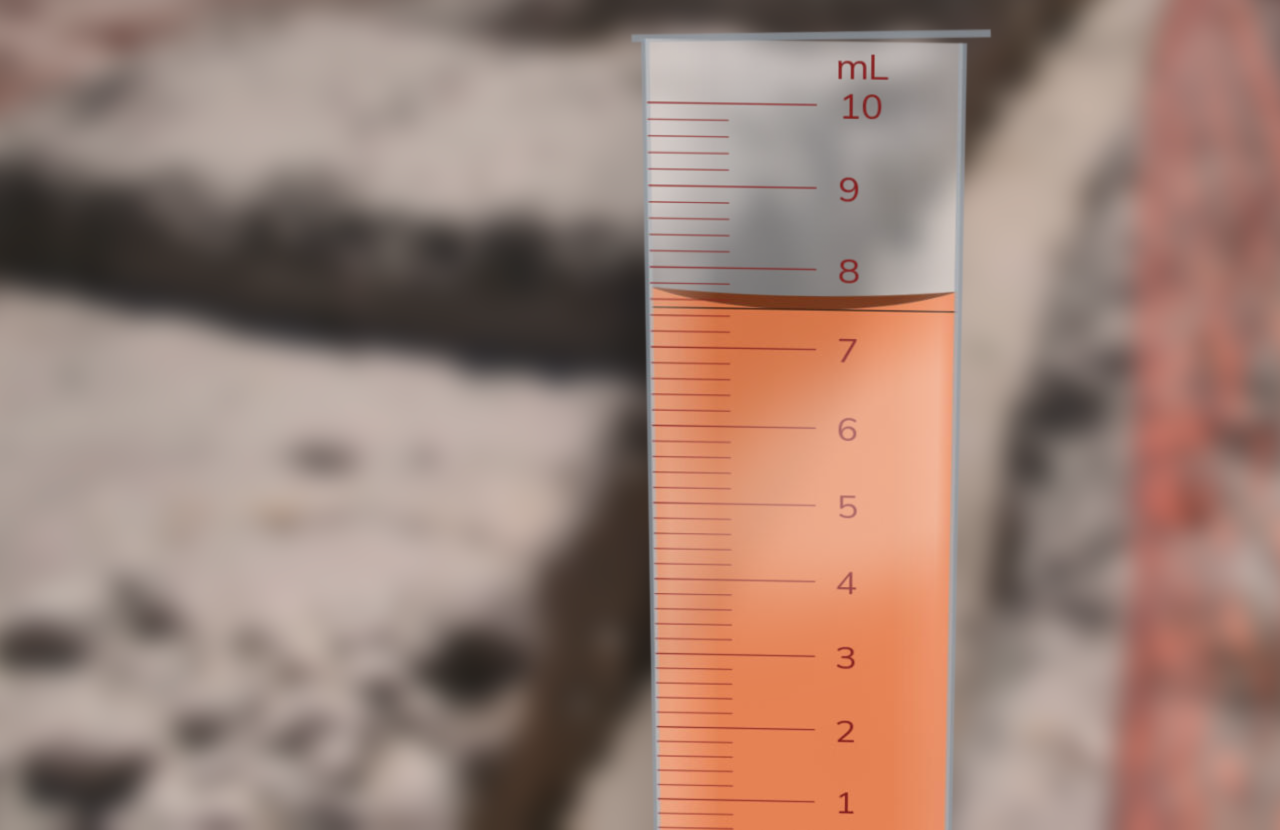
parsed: **7.5** mL
